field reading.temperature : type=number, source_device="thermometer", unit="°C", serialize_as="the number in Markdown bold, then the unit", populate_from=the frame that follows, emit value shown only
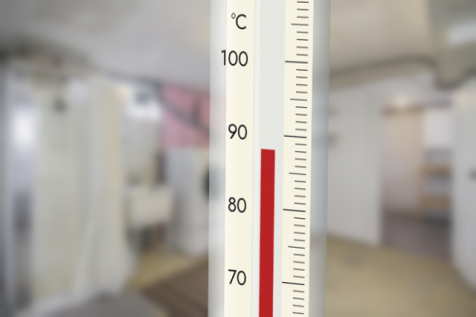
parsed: **88** °C
